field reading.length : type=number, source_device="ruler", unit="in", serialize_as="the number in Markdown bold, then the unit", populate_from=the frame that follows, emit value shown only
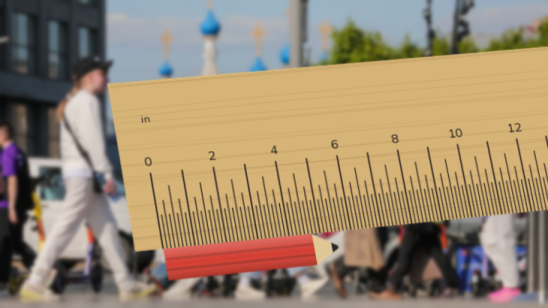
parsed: **5.5** in
